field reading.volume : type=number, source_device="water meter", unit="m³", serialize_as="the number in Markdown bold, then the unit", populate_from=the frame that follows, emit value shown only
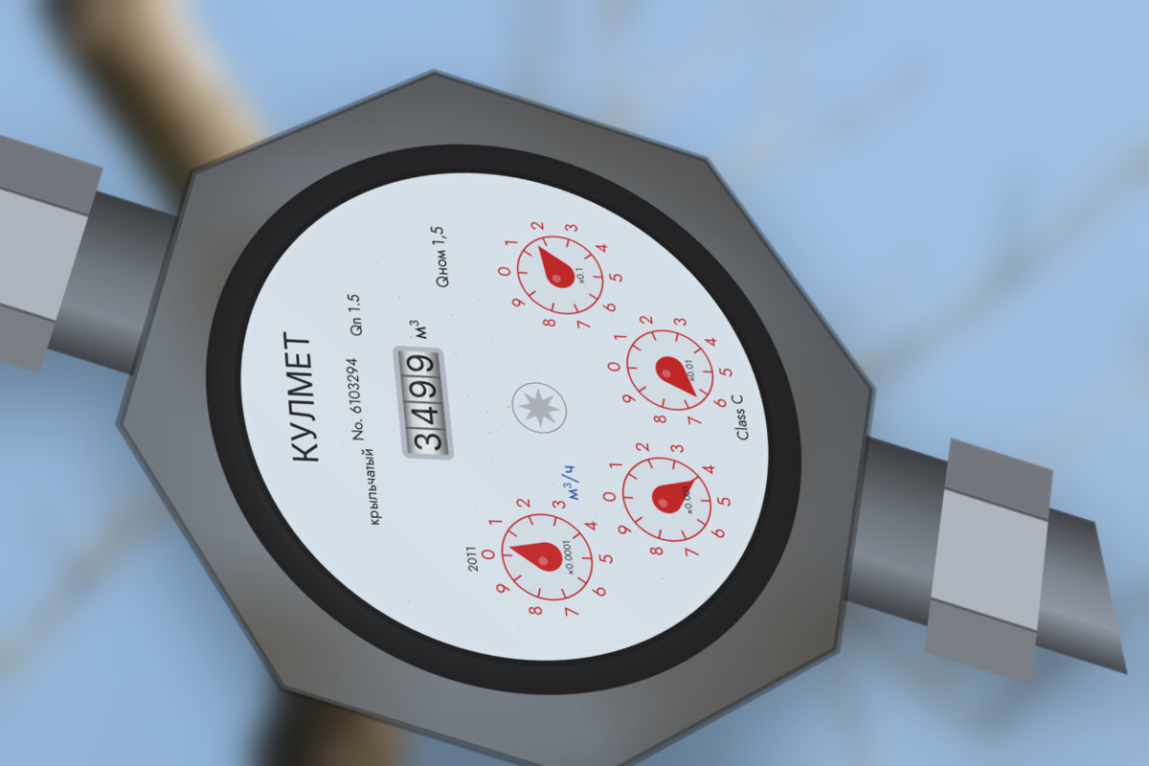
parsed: **3499.1640** m³
